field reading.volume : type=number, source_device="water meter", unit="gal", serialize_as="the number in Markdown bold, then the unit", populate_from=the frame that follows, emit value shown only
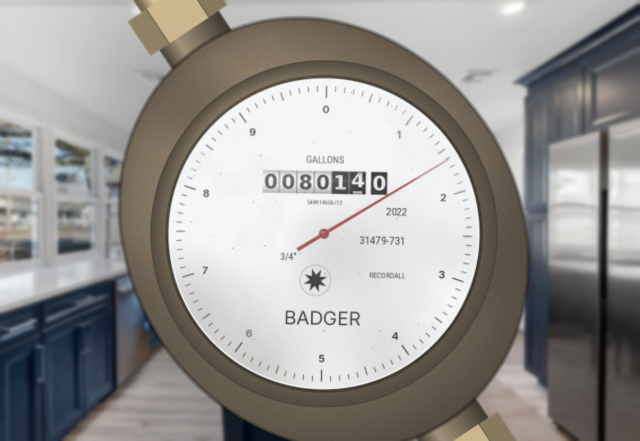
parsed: **80141.6** gal
